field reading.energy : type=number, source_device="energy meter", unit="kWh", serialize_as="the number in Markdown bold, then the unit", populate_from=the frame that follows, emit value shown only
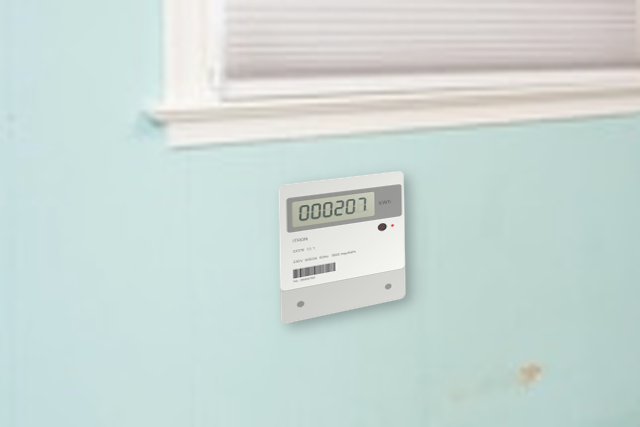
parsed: **207** kWh
